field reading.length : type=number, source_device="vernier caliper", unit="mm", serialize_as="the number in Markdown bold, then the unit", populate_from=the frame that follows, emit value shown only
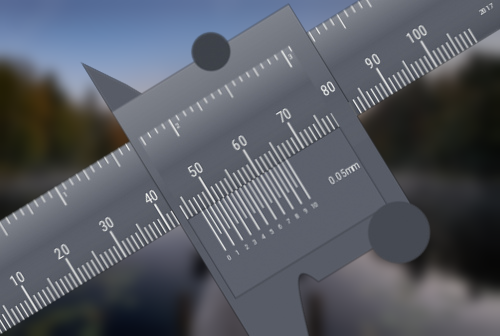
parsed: **47.0** mm
